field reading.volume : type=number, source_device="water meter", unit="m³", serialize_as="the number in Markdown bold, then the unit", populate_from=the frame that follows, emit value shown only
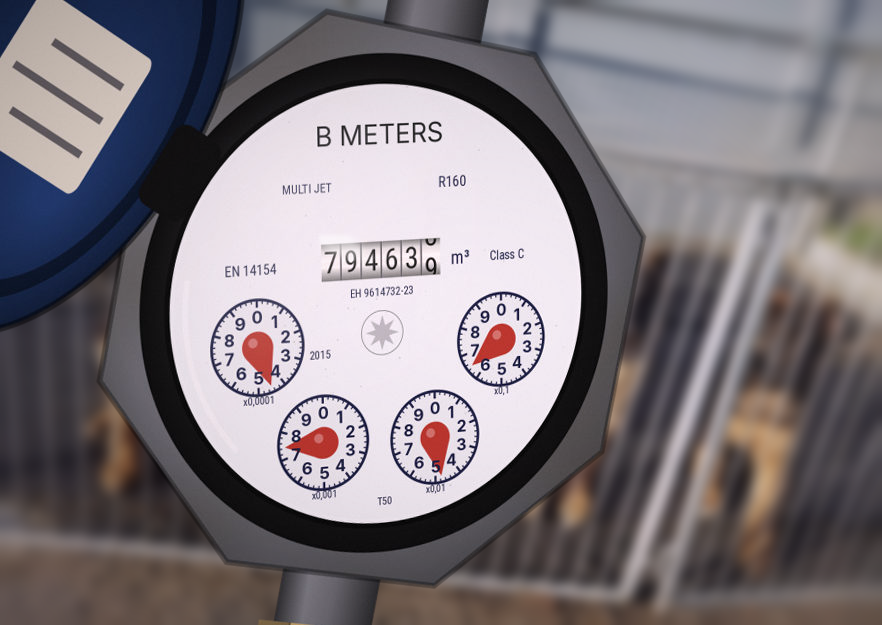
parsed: **794638.6474** m³
